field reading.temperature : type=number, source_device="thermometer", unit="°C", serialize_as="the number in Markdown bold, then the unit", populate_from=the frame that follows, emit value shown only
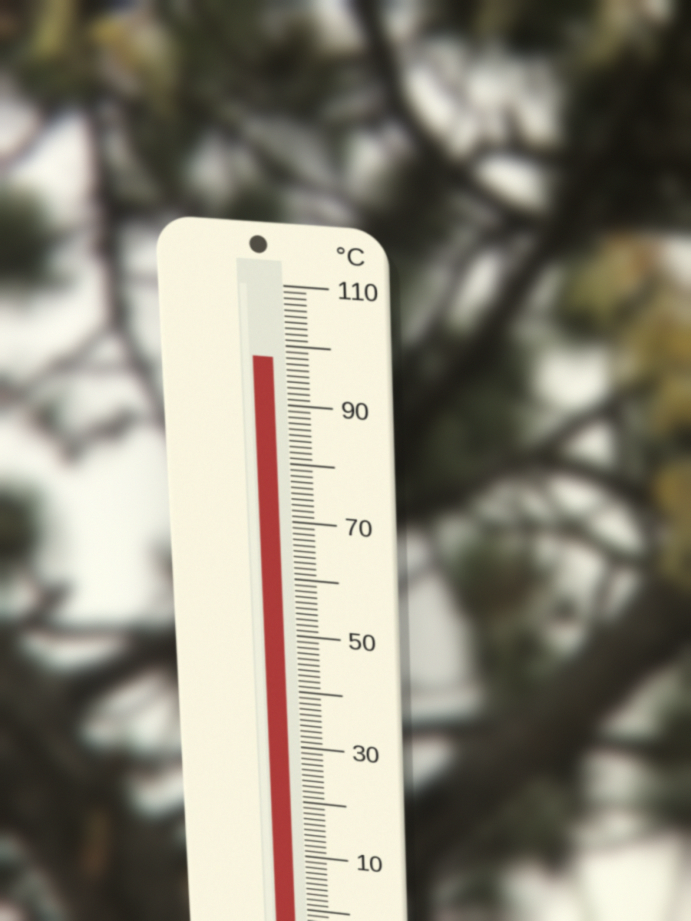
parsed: **98** °C
